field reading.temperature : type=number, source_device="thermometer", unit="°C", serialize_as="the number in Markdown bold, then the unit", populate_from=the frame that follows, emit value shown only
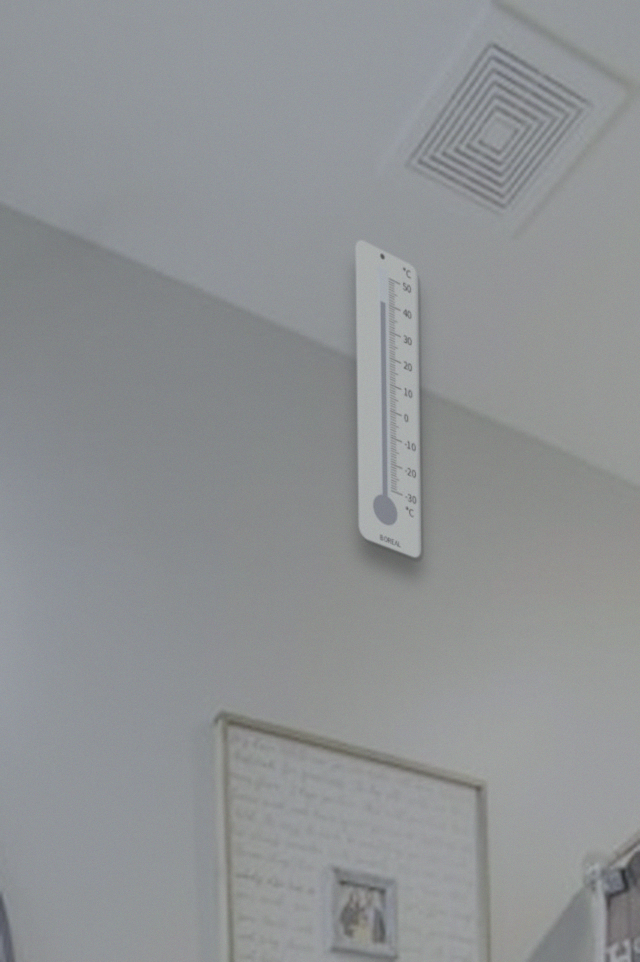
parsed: **40** °C
